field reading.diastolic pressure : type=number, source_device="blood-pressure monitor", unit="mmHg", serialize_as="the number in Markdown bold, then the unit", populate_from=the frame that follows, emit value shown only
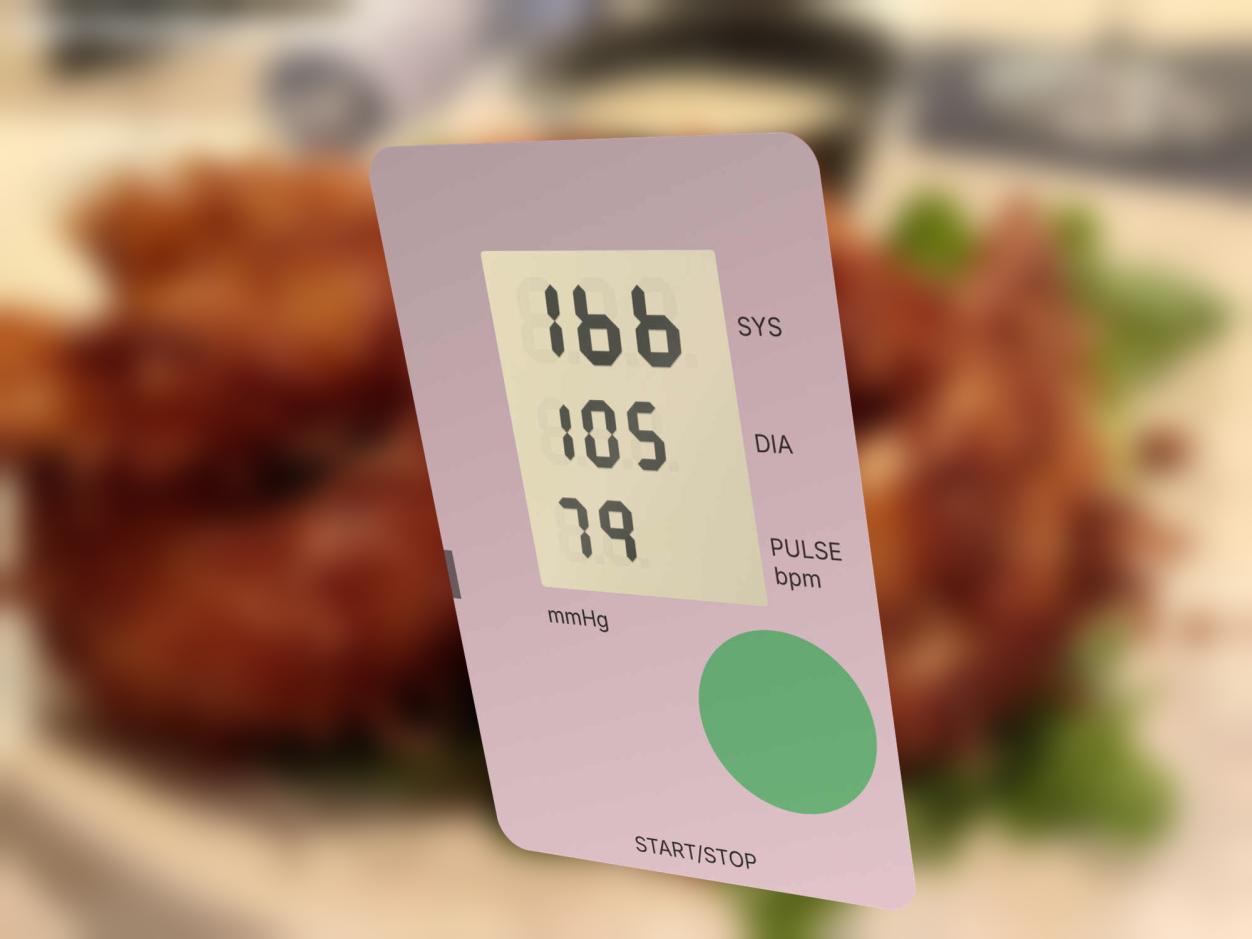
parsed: **105** mmHg
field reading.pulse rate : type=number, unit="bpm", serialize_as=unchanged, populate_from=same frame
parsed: **79** bpm
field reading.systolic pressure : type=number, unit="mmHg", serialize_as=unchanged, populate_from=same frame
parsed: **166** mmHg
